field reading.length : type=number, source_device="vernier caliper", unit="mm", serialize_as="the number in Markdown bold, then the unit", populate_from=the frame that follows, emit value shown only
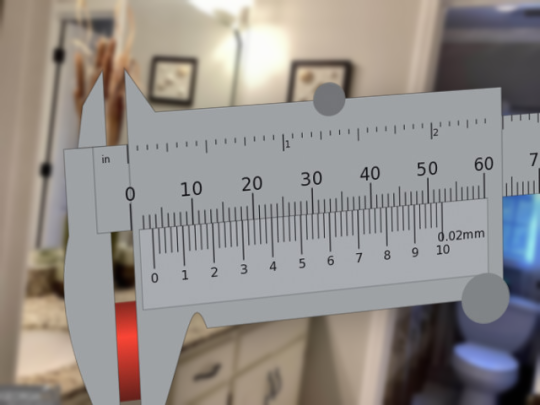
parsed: **3.4** mm
